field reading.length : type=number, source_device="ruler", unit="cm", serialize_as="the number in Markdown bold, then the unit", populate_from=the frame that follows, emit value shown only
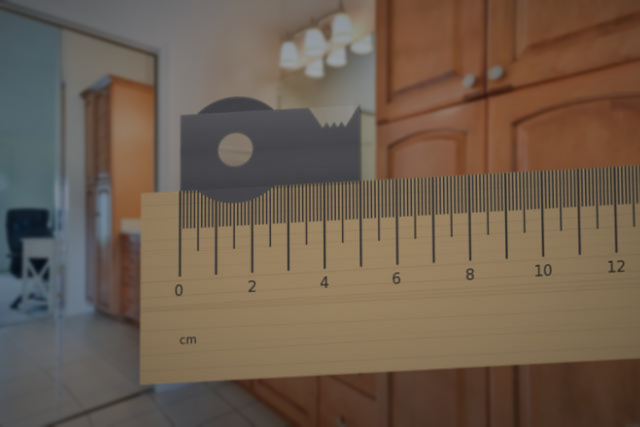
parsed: **5** cm
